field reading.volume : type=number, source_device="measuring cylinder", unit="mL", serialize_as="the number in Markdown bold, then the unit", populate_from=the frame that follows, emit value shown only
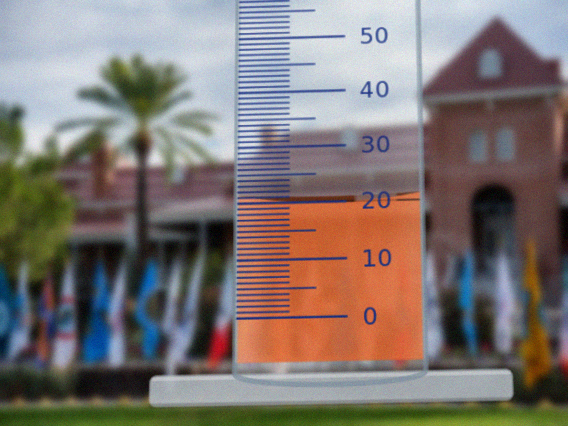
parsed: **20** mL
